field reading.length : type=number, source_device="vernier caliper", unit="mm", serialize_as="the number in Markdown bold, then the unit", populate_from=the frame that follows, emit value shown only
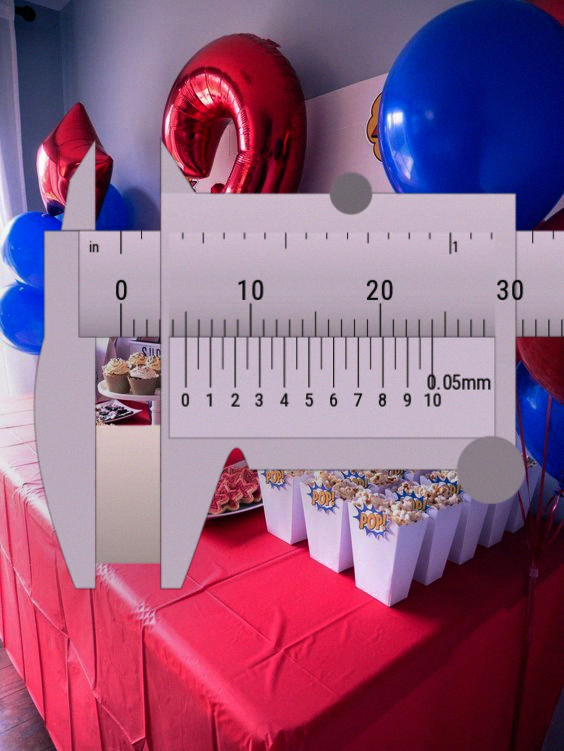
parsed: **5.0** mm
